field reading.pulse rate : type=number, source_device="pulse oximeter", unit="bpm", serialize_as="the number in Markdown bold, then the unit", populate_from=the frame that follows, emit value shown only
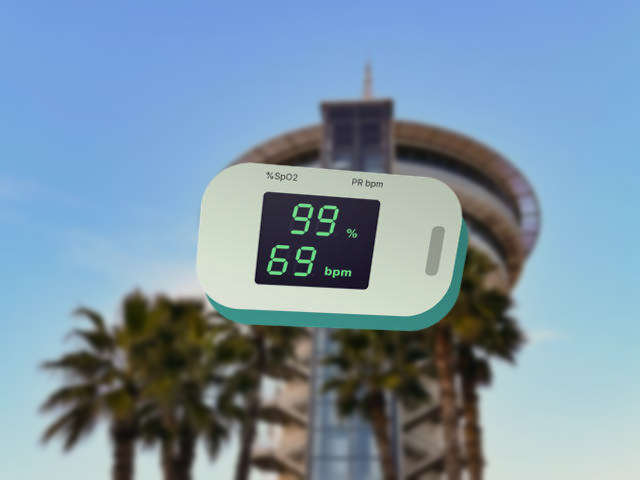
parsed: **69** bpm
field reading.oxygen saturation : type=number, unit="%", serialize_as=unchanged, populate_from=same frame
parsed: **99** %
